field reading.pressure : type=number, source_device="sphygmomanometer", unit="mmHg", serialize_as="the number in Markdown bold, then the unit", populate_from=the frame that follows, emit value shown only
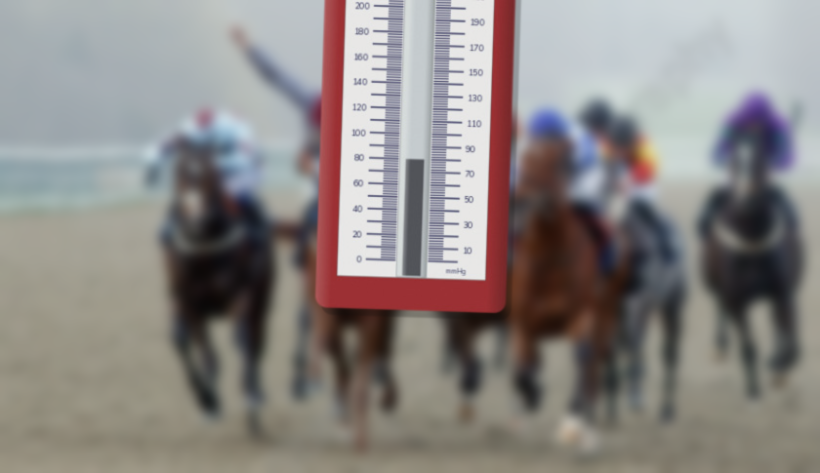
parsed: **80** mmHg
